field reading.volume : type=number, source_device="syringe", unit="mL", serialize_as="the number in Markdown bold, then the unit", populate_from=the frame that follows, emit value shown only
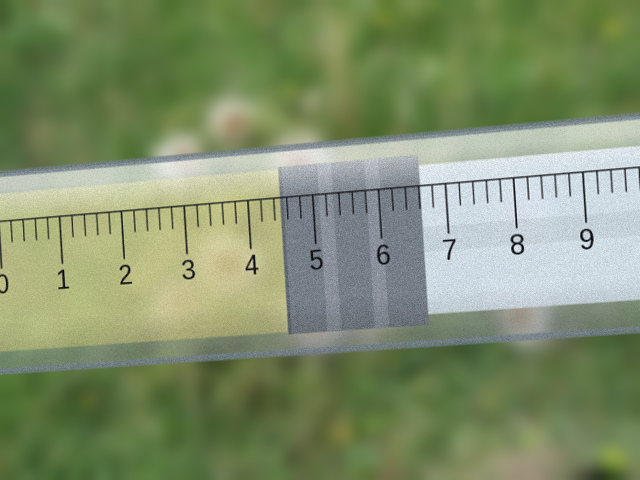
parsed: **4.5** mL
